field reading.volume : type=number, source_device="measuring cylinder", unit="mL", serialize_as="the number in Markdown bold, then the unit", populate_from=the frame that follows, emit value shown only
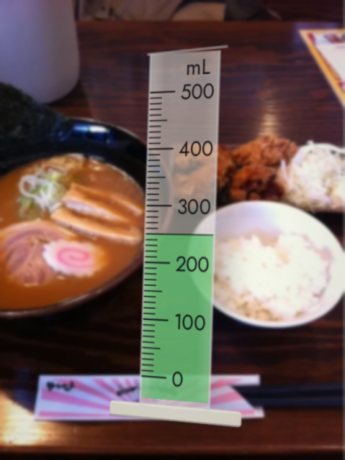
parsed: **250** mL
